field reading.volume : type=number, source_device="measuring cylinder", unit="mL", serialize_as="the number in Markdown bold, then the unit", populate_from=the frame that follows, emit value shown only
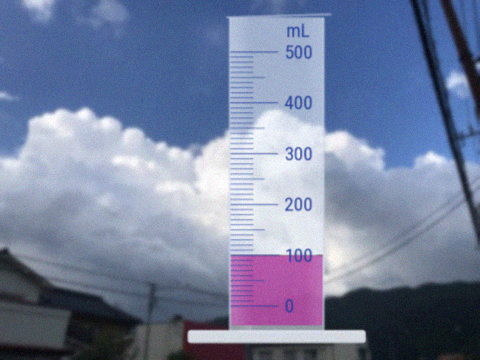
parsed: **100** mL
